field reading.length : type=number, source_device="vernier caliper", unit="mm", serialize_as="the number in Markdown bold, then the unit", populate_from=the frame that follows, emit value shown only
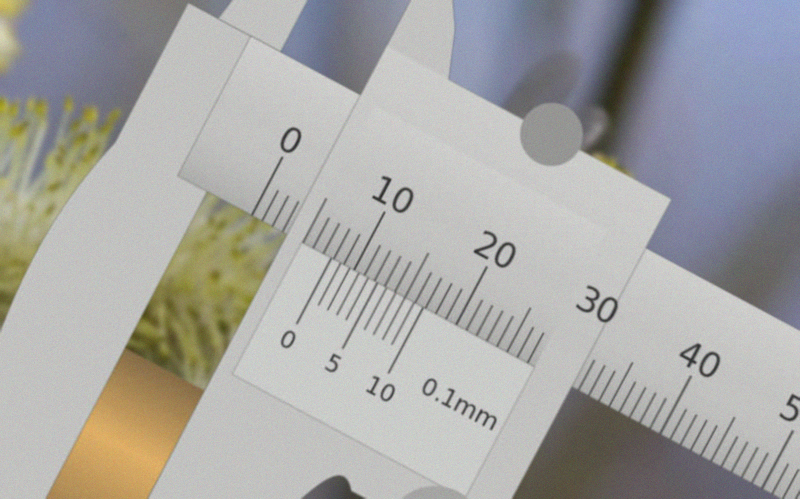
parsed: **7.8** mm
